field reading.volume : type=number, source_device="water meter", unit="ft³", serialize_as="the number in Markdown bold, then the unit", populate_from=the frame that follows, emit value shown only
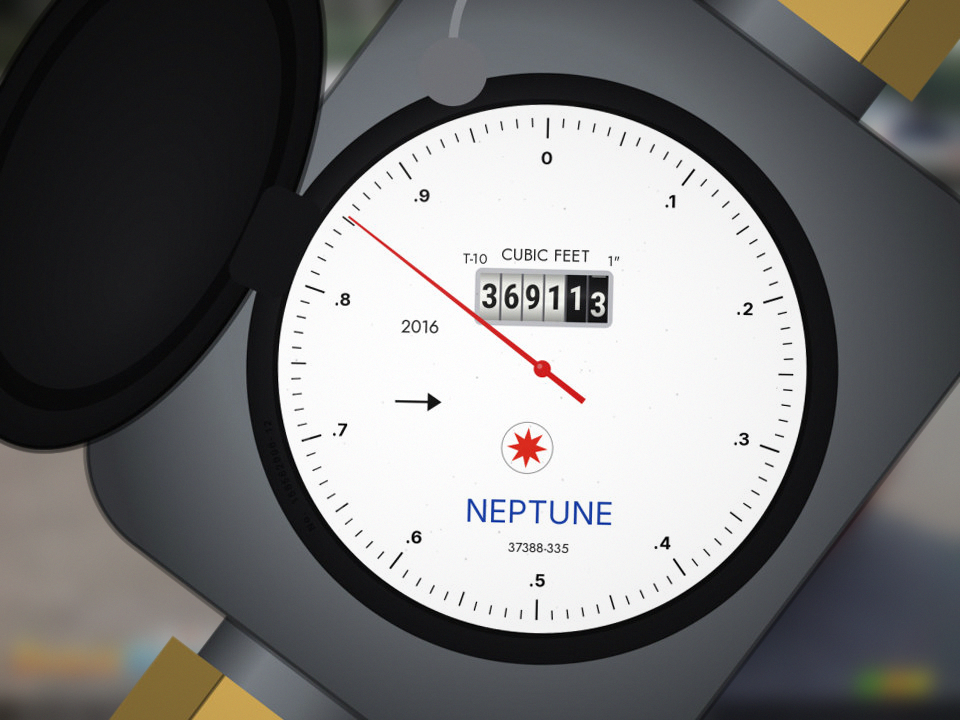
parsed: **369112.85** ft³
